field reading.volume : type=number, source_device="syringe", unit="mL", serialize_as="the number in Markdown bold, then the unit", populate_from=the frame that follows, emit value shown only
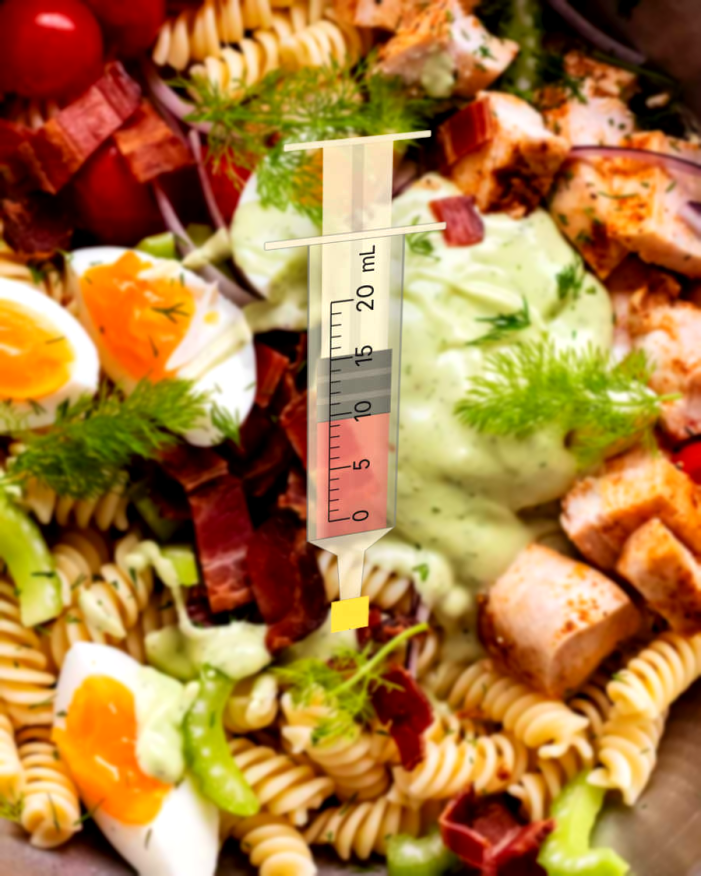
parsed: **9.5** mL
